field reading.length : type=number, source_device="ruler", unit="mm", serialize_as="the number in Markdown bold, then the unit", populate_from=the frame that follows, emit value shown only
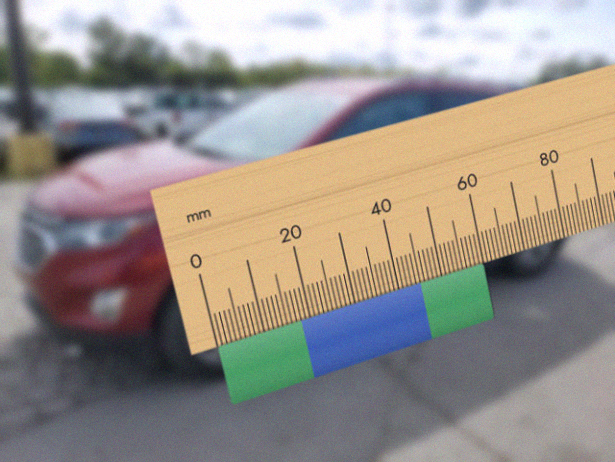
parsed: **60** mm
